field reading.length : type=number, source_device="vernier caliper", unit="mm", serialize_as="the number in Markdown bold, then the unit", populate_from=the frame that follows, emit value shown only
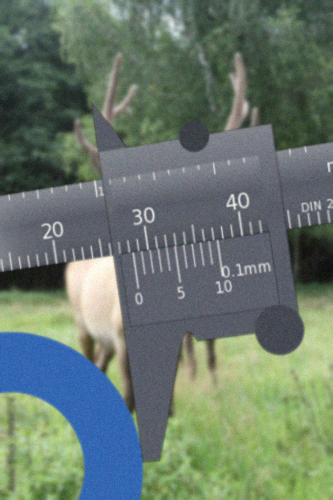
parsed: **28.4** mm
